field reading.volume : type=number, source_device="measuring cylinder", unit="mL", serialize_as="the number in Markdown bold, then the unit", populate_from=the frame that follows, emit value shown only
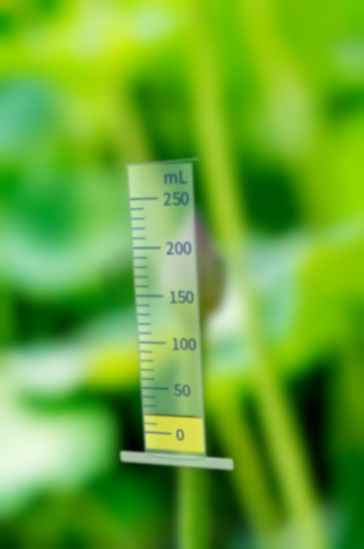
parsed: **20** mL
